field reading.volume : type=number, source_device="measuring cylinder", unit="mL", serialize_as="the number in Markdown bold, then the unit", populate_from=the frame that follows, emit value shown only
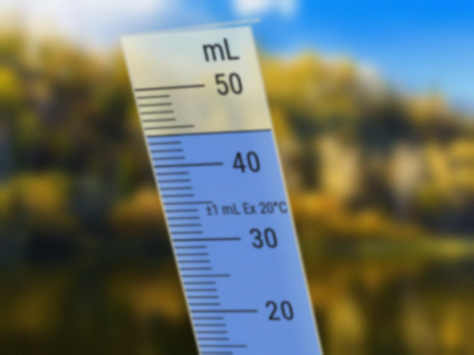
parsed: **44** mL
